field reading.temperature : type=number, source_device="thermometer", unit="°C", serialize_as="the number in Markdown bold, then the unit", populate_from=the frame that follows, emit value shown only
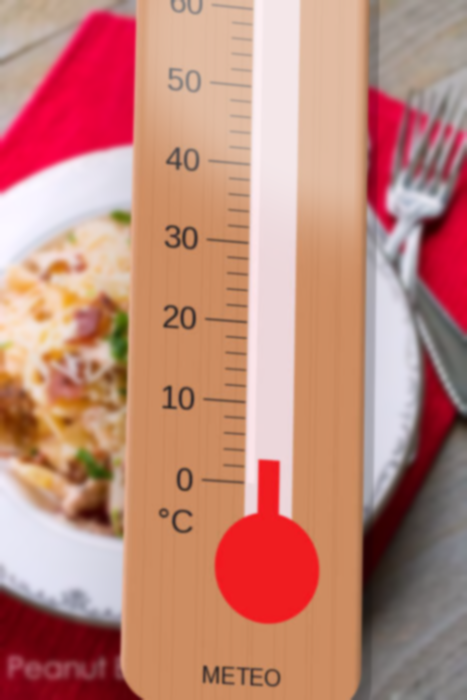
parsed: **3** °C
